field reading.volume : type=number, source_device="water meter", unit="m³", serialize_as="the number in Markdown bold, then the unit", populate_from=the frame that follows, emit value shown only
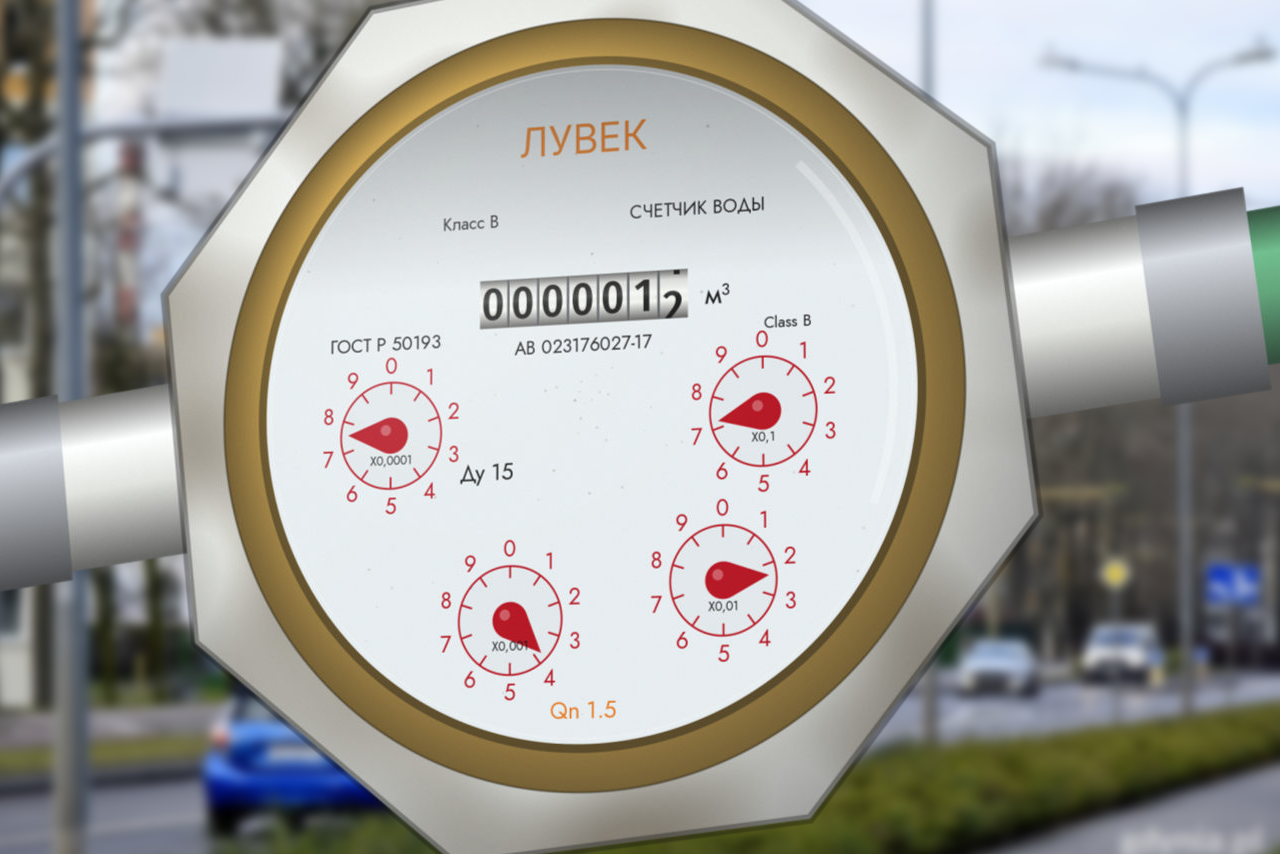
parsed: **11.7237** m³
